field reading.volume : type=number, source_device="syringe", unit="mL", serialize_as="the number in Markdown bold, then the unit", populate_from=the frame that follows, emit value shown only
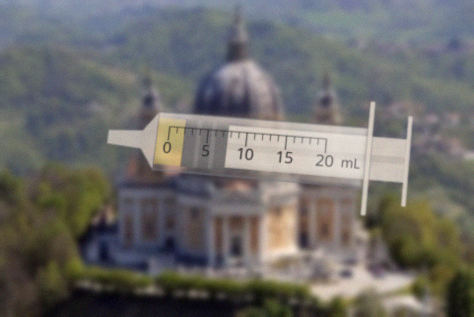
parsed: **2** mL
